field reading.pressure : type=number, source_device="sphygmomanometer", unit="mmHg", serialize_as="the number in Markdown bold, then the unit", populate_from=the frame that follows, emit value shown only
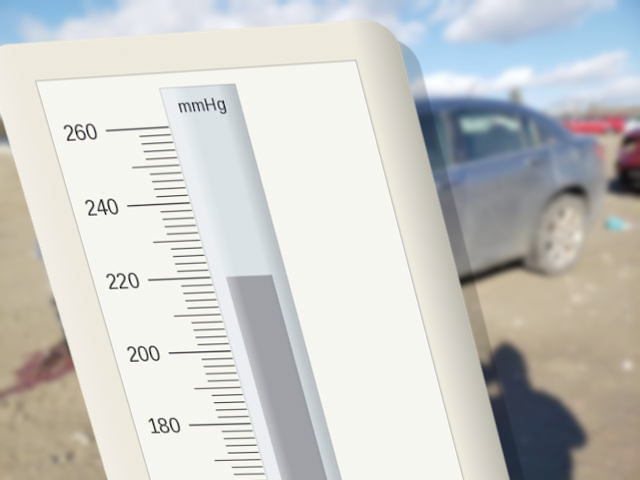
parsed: **220** mmHg
